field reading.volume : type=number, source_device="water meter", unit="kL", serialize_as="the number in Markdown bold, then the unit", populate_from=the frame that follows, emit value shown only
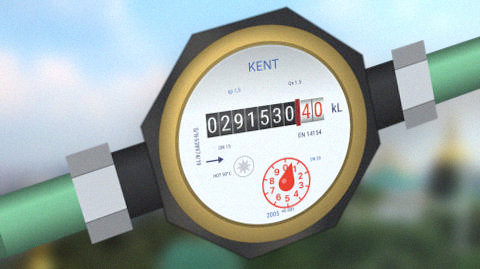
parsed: **291530.400** kL
